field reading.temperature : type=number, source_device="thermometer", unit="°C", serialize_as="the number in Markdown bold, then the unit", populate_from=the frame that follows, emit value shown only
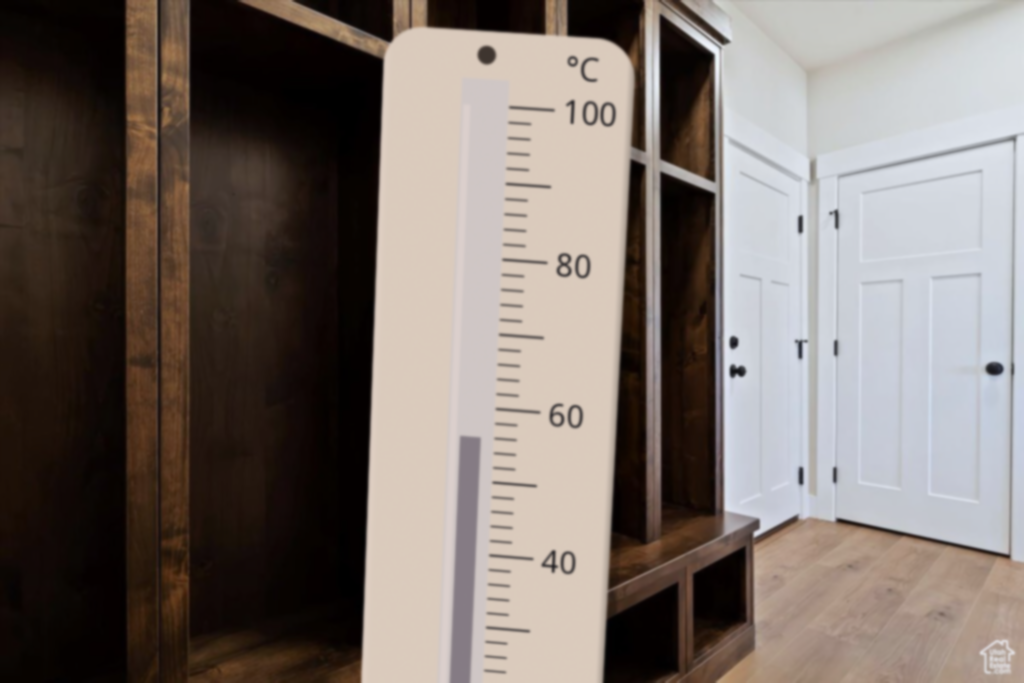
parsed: **56** °C
